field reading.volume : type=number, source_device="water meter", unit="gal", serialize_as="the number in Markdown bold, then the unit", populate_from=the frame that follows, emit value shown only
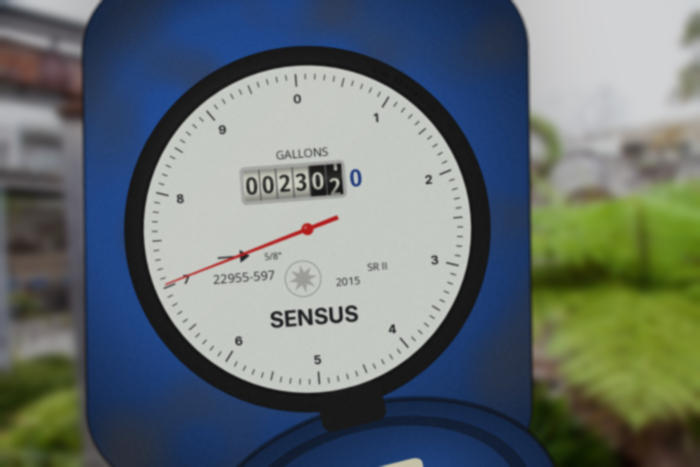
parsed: **23017.0** gal
